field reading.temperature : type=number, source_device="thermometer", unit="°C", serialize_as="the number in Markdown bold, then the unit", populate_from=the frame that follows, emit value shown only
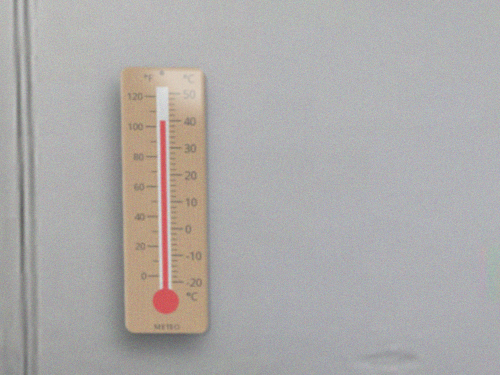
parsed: **40** °C
